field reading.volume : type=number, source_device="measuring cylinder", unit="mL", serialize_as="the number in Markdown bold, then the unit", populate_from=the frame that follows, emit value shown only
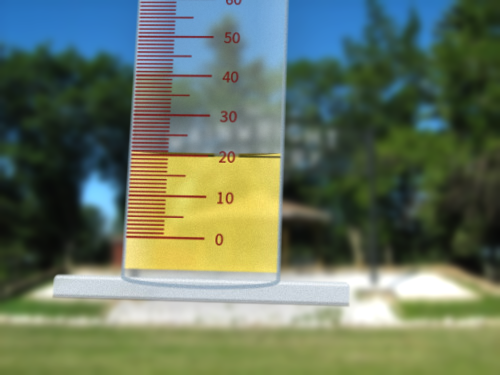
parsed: **20** mL
